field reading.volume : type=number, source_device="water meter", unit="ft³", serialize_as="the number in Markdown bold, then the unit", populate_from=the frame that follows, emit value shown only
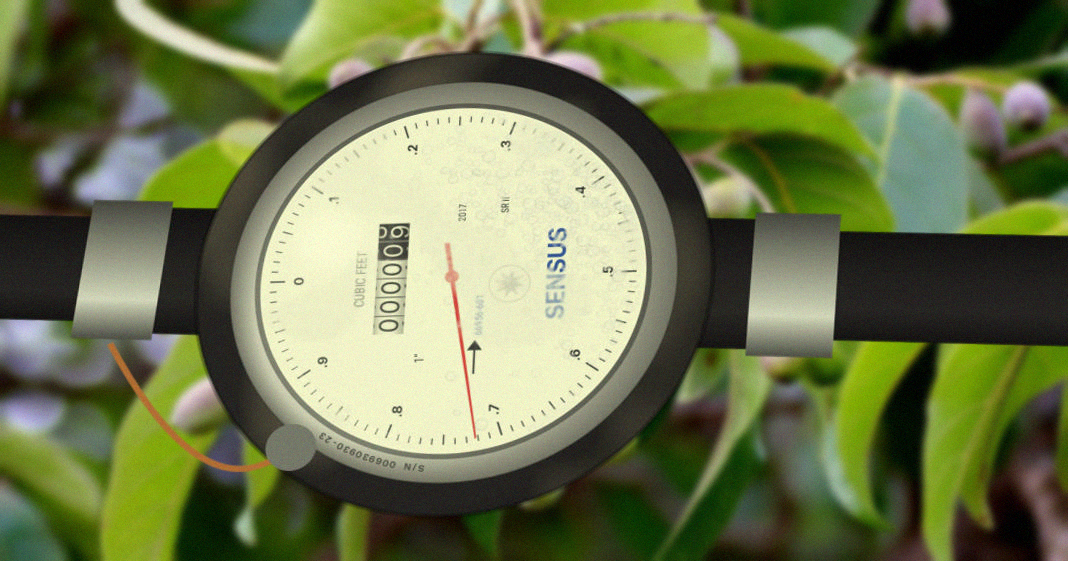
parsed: **8.72** ft³
